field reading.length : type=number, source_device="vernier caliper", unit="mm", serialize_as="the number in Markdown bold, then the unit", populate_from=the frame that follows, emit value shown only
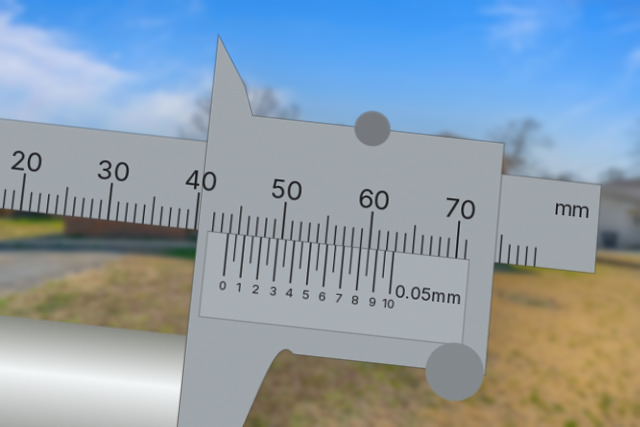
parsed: **43.8** mm
